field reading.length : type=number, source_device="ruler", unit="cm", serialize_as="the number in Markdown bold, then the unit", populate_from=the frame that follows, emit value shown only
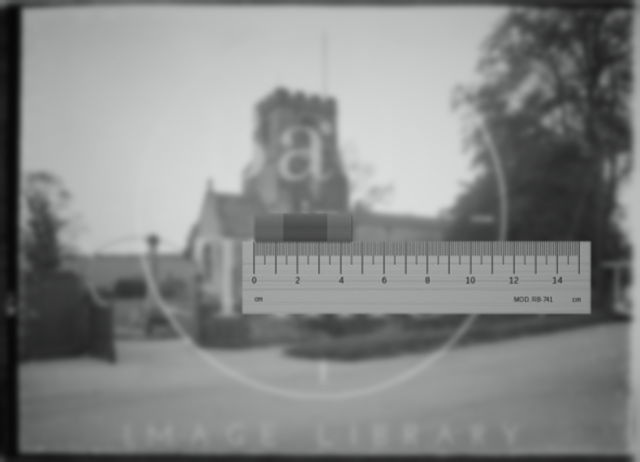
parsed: **4.5** cm
